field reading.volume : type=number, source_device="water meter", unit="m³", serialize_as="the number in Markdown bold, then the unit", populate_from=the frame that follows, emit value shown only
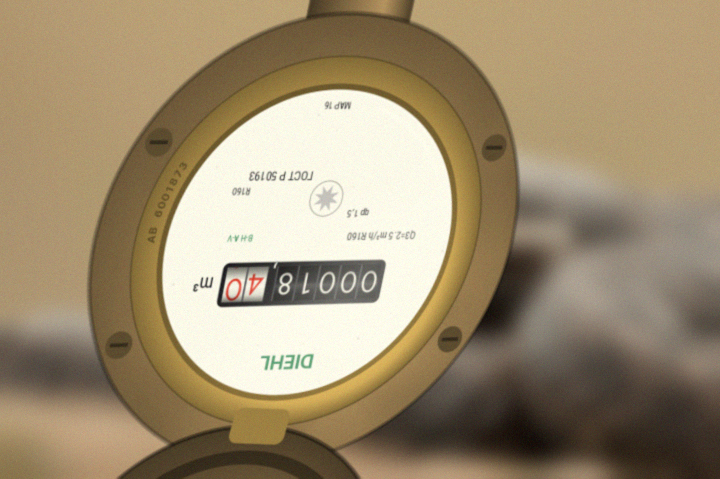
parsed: **18.40** m³
